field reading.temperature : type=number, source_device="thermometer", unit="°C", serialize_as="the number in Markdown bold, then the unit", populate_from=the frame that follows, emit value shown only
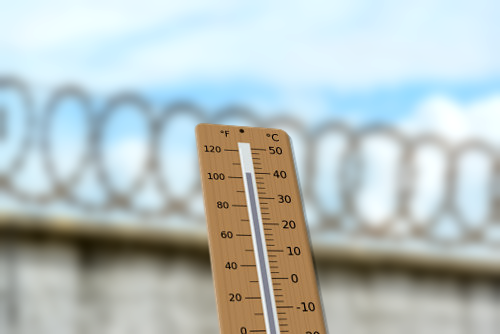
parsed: **40** °C
